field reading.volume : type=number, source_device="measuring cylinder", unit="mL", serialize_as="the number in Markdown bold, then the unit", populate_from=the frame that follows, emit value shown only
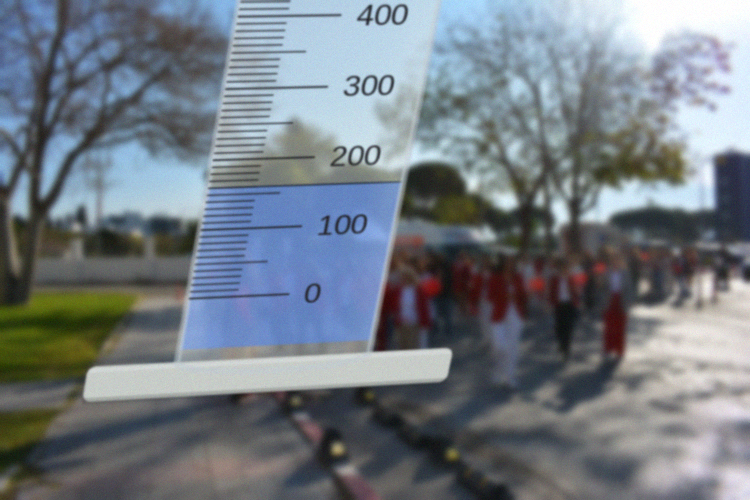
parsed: **160** mL
